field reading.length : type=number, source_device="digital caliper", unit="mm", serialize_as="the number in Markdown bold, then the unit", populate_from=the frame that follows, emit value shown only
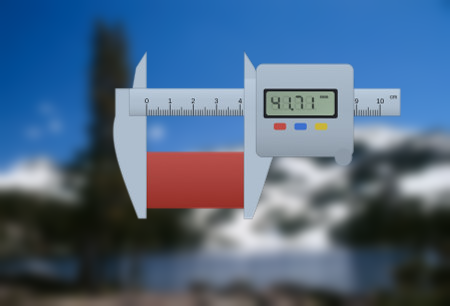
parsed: **41.71** mm
